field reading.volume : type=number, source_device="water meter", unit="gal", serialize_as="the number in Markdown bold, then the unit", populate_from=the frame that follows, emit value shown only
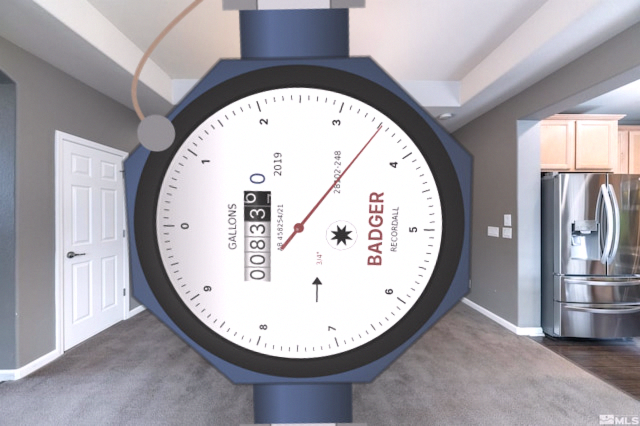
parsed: **83363.5** gal
